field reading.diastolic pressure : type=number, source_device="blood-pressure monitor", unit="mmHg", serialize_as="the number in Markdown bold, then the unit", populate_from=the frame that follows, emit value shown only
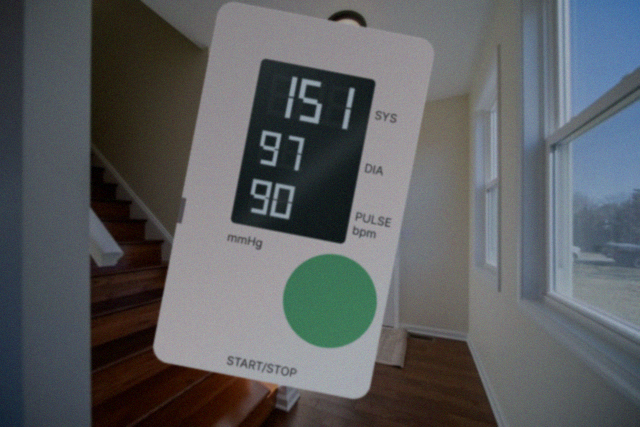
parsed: **97** mmHg
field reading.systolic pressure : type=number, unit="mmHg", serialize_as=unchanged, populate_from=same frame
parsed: **151** mmHg
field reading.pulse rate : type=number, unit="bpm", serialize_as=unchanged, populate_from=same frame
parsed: **90** bpm
